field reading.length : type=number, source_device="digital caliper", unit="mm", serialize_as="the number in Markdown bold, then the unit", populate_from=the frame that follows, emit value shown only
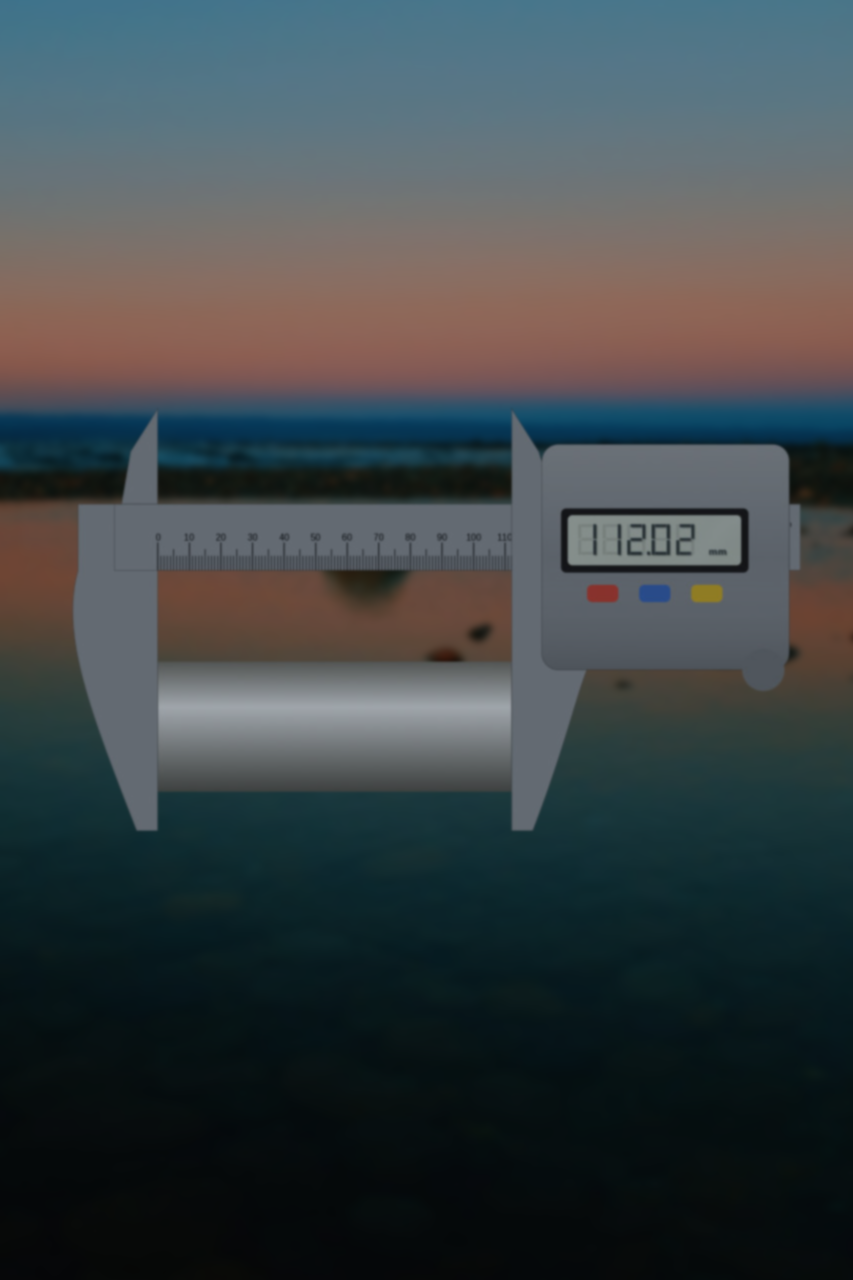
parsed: **112.02** mm
